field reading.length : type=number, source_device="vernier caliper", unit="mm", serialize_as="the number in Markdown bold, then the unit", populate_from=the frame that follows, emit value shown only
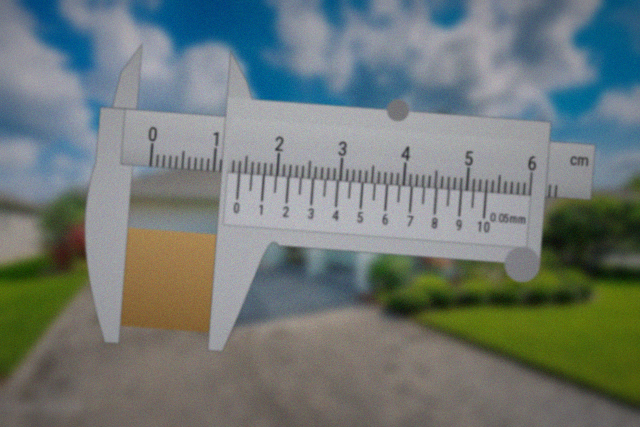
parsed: **14.0** mm
